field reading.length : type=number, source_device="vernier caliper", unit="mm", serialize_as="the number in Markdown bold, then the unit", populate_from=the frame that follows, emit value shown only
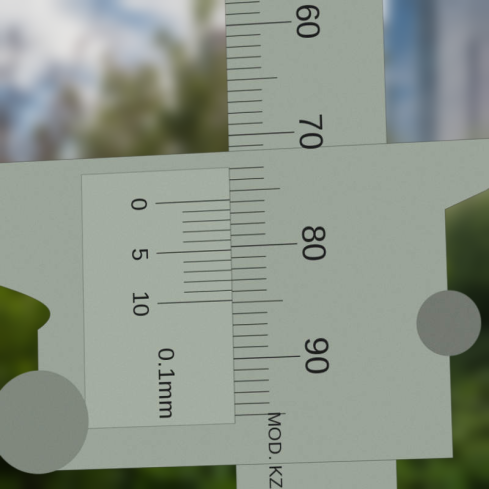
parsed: **75.8** mm
